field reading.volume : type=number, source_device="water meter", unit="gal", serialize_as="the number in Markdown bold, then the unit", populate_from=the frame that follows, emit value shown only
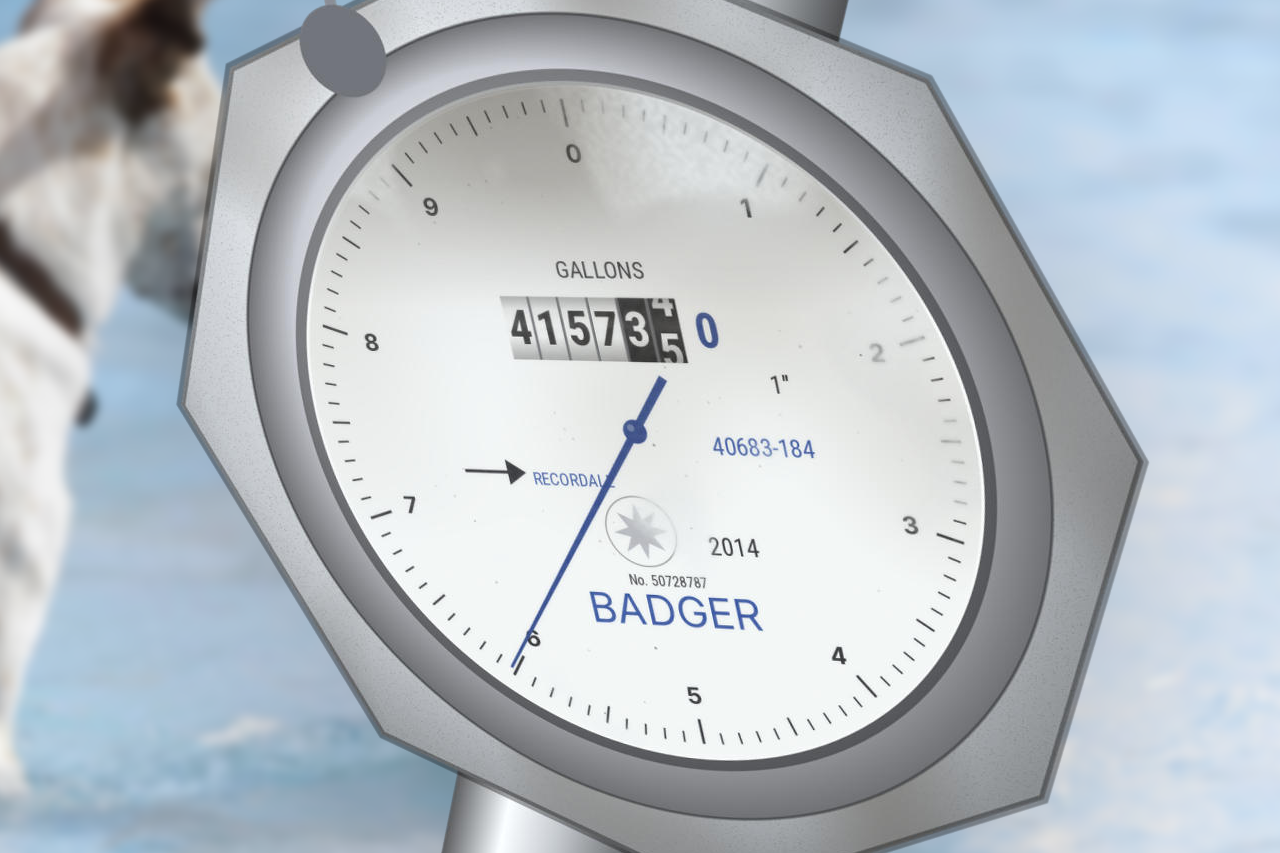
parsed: **4157346.0** gal
